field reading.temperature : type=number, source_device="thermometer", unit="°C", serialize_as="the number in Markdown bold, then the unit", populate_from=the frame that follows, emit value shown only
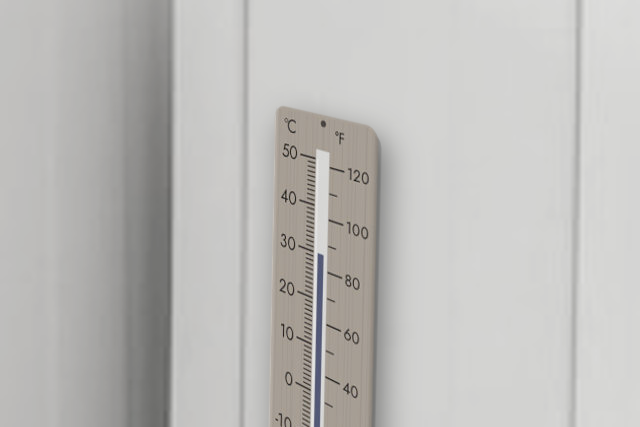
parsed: **30** °C
